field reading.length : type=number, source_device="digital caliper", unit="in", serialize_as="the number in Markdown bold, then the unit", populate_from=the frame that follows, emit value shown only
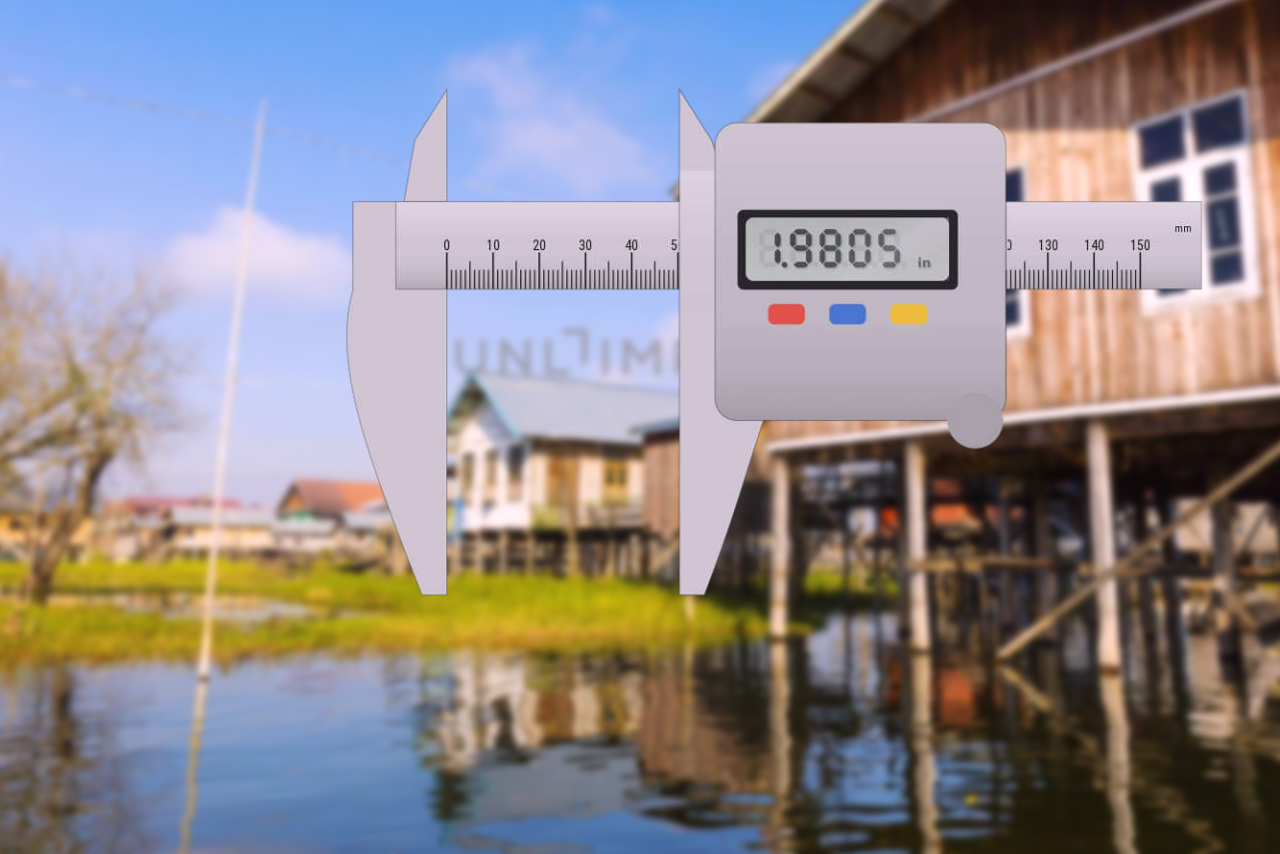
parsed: **1.9805** in
